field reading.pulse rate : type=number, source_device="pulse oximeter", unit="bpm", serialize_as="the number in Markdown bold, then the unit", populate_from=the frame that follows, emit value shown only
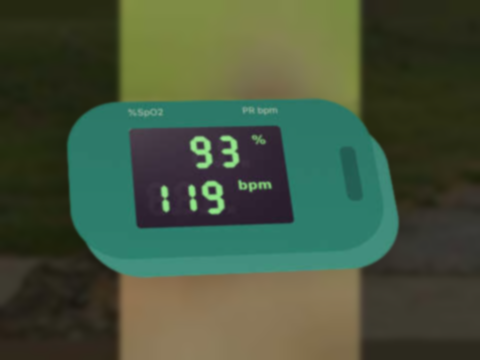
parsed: **119** bpm
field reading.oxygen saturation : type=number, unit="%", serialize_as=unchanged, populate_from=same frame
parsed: **93** %
